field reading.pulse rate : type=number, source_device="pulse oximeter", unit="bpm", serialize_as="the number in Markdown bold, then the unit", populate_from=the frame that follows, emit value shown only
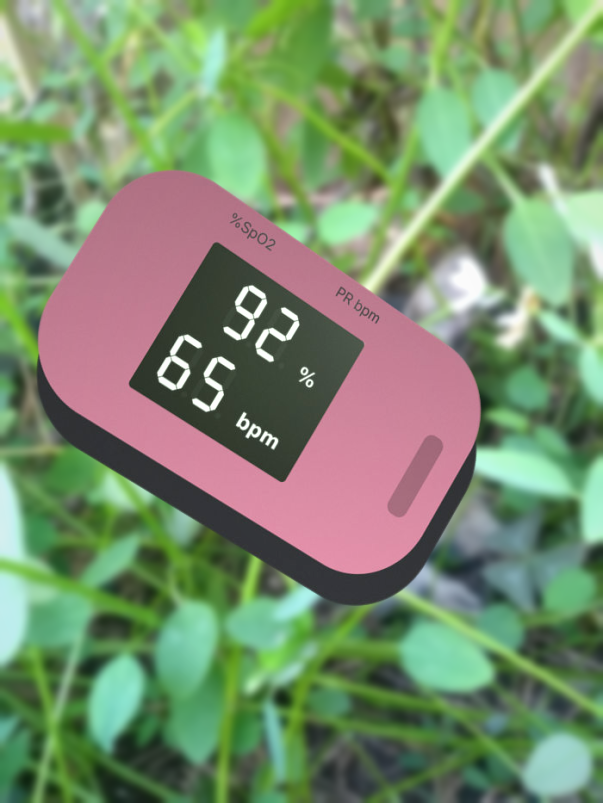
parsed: **65** bpm
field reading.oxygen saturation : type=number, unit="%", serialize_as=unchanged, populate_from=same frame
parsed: **92** %
